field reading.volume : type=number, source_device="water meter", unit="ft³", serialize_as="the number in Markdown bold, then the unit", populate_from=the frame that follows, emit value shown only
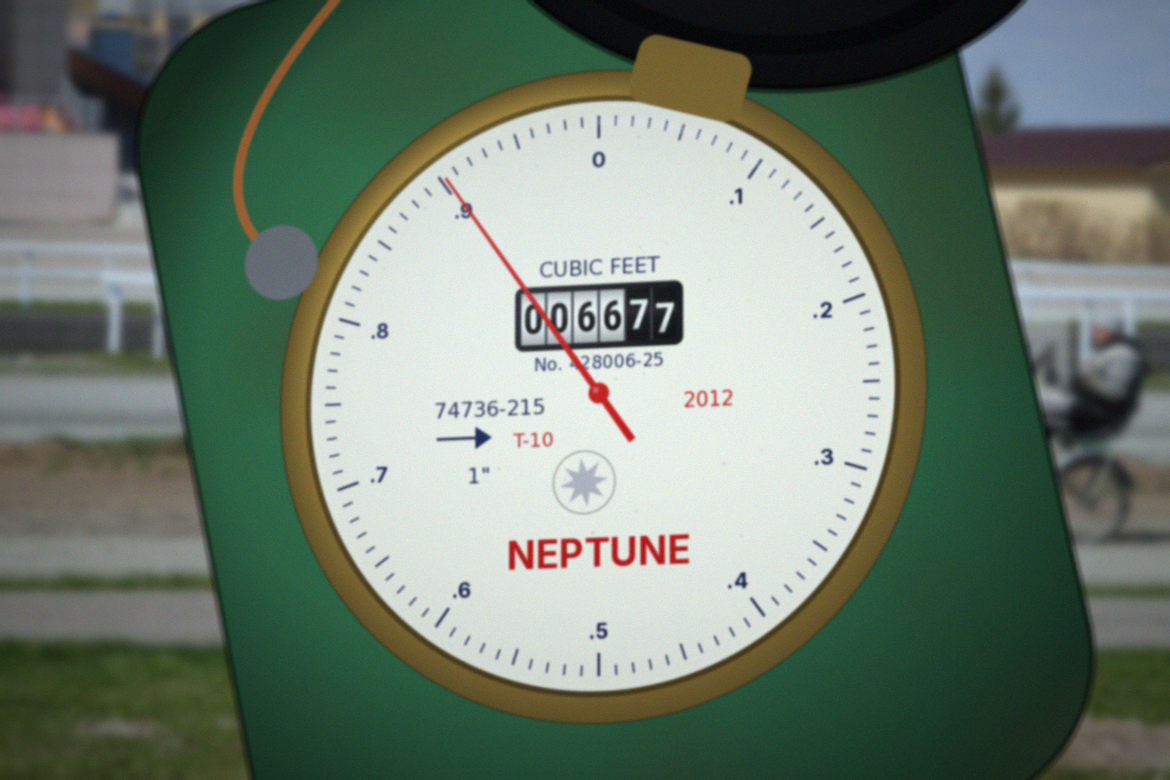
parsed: **6676.90** ft³
